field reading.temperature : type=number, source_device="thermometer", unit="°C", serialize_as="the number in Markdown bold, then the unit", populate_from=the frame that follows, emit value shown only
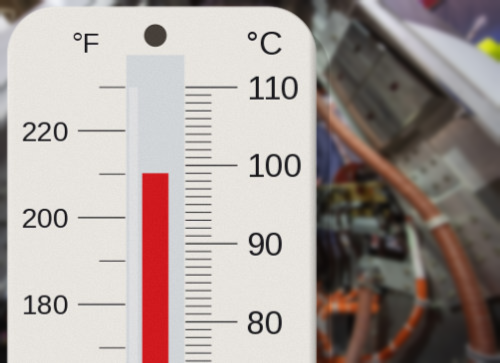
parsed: **99** °C
